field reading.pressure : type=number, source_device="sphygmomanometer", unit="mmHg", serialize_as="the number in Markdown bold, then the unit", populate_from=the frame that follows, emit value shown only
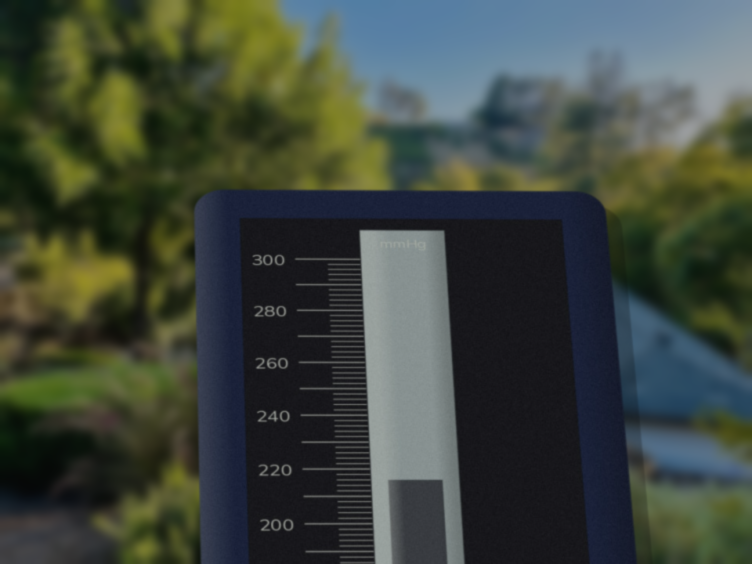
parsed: **216** mmHg
